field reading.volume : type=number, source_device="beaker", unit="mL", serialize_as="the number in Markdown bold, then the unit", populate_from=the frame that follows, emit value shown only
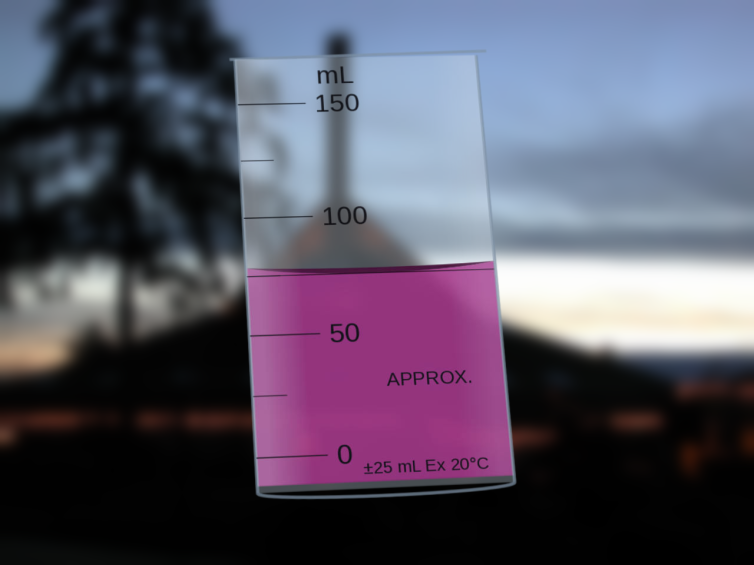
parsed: **75** mL
